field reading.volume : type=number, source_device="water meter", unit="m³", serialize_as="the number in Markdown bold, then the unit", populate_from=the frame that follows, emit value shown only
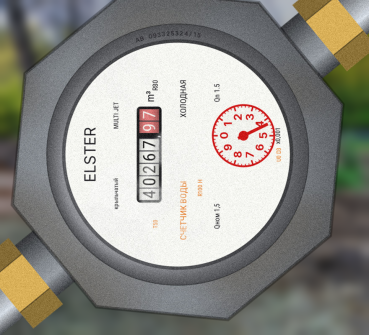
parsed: **40267.974** m³
